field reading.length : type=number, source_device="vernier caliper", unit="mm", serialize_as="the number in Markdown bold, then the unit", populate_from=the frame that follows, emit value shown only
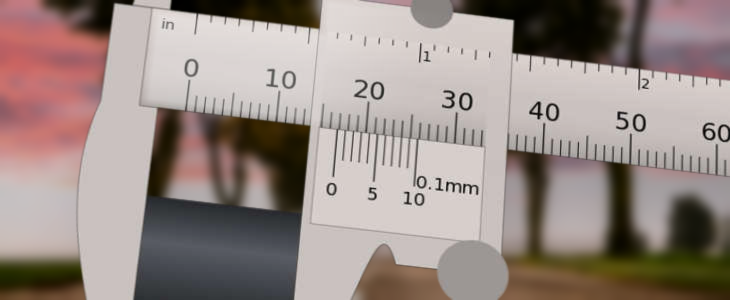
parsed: **16.8** mm
